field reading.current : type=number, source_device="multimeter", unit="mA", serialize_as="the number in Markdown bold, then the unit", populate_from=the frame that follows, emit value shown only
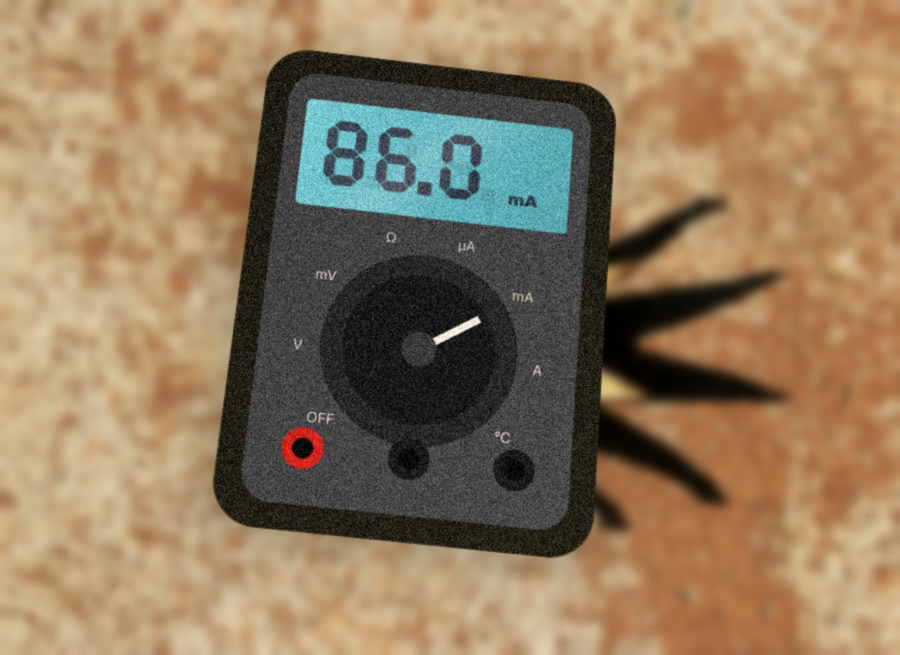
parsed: **86.0** mA
